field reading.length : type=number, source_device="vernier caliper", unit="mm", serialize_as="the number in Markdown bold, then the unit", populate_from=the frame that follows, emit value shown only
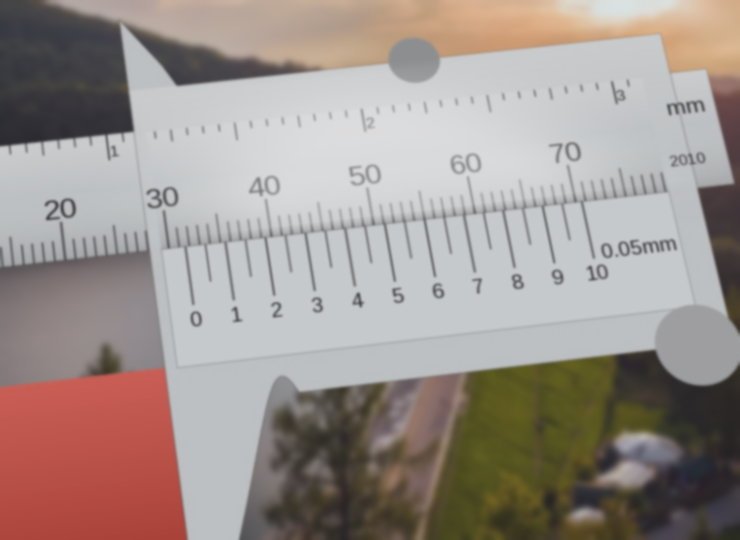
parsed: **31.6** mm
